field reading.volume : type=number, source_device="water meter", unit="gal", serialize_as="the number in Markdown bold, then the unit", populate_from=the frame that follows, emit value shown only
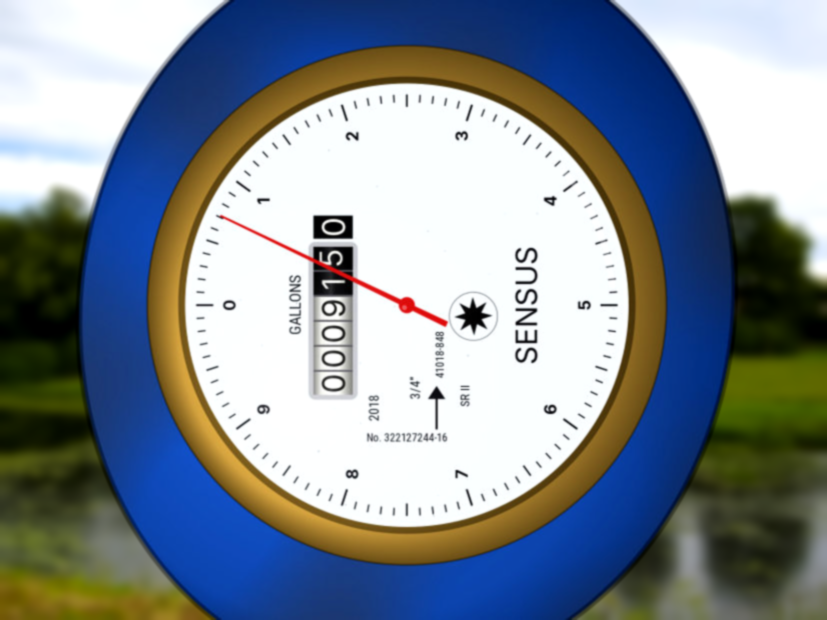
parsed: **9150.7** gal
